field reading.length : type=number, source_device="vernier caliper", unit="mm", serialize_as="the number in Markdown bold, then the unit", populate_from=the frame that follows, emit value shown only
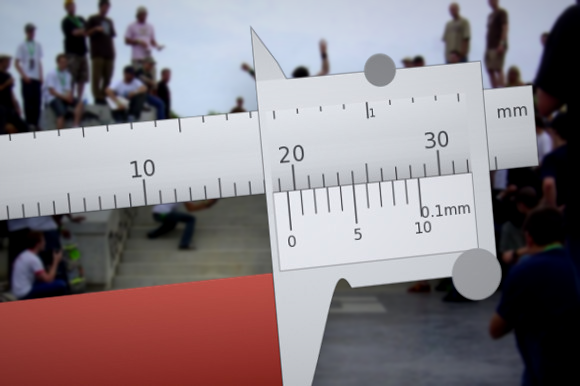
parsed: **19.5** mm
